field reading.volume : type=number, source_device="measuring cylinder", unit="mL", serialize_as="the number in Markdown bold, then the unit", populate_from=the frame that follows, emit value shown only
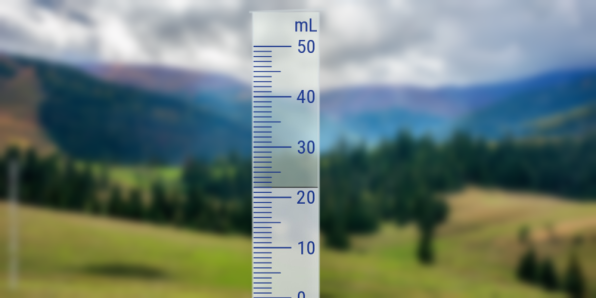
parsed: **22** mL
